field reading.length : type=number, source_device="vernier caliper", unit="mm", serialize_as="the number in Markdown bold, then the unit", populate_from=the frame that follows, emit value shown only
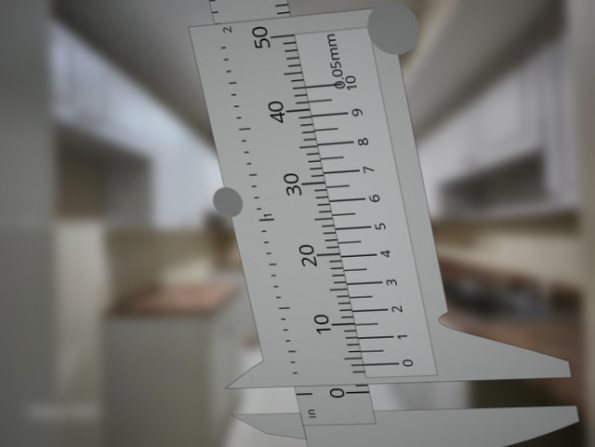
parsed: **4.0** mm
